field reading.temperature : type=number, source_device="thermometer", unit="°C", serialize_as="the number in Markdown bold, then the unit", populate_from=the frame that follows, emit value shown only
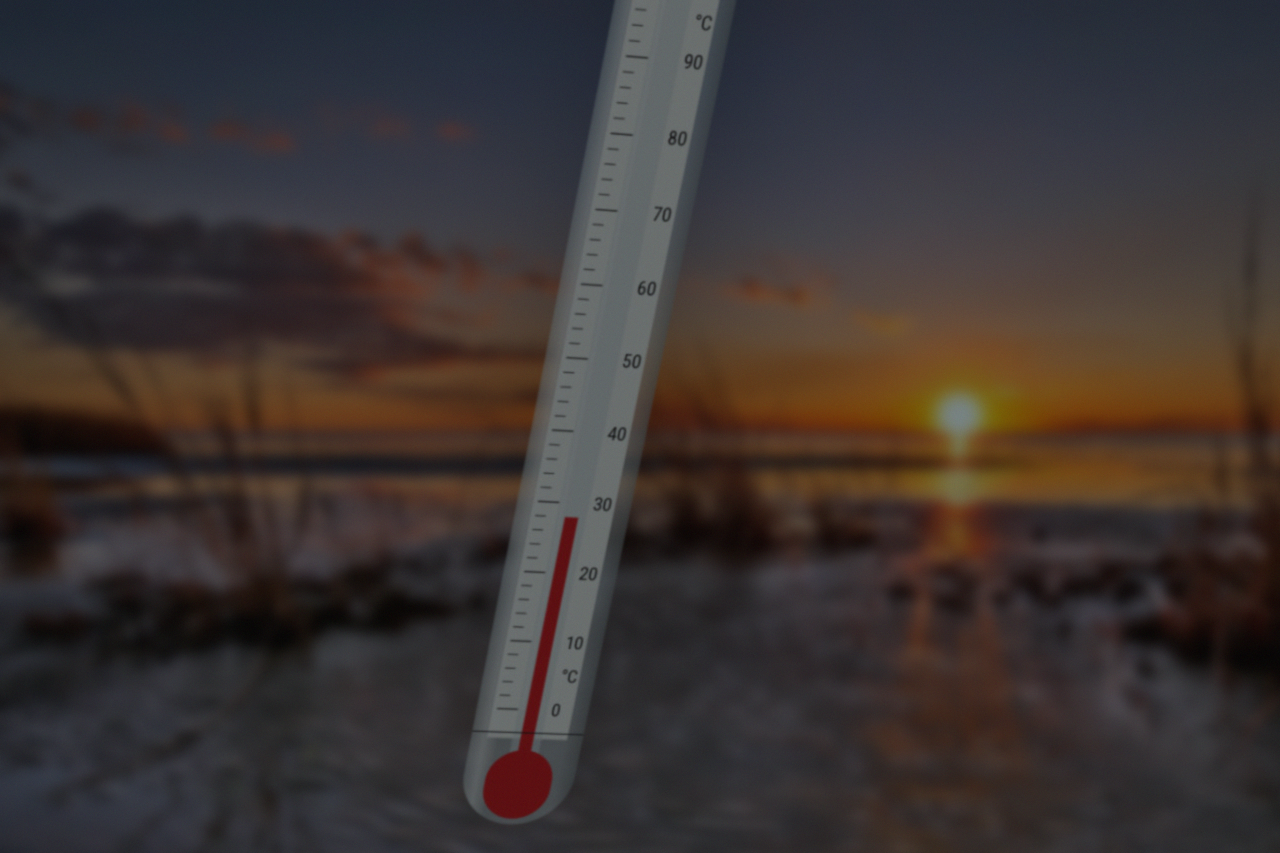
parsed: **28** °C
